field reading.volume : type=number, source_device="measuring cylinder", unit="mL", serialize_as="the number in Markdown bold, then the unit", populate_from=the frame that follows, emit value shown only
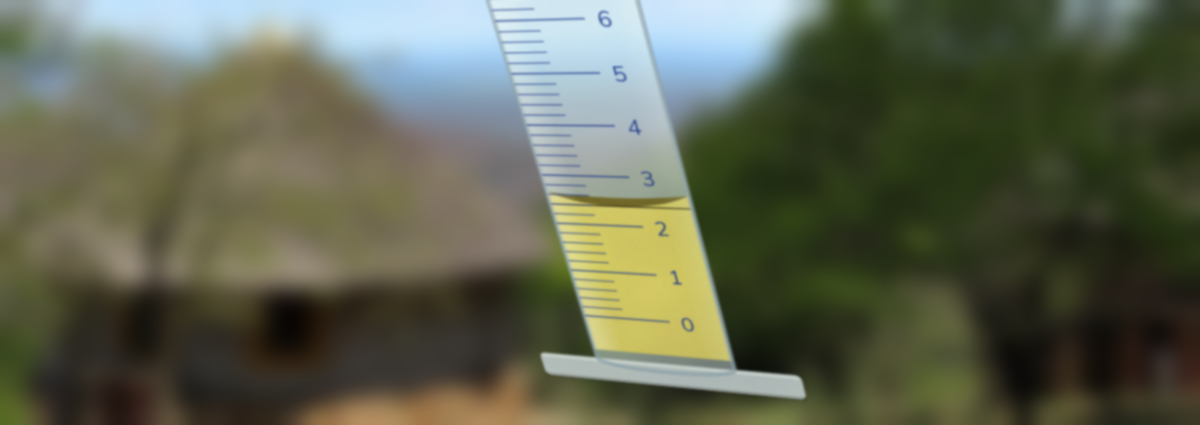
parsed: **2.4** mL
